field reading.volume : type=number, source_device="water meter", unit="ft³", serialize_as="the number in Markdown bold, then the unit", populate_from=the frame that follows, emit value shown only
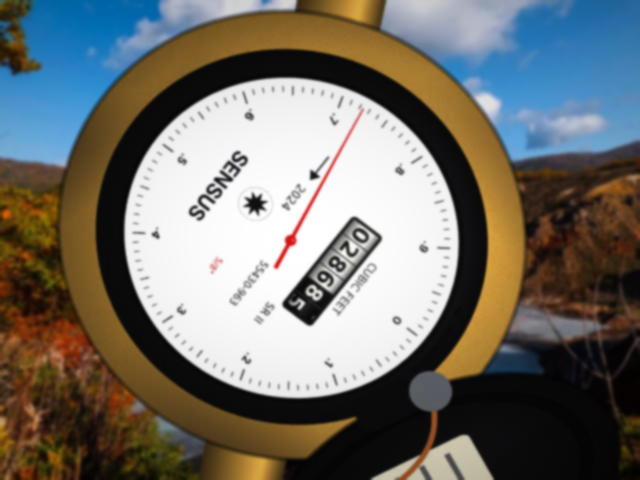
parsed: **28684.72** ft³
